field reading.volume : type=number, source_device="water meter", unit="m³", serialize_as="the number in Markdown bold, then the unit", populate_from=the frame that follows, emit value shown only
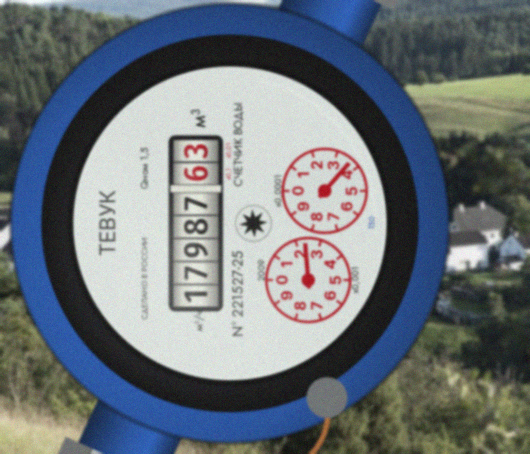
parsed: **17987.6323** m³
